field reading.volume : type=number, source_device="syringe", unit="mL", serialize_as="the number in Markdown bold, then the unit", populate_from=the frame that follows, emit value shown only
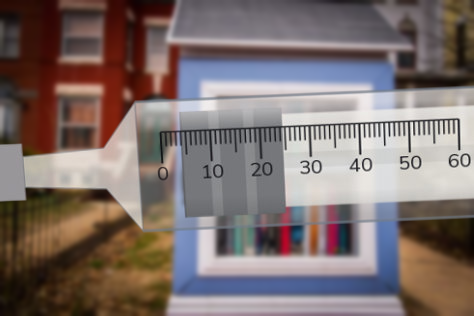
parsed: **4** mL
